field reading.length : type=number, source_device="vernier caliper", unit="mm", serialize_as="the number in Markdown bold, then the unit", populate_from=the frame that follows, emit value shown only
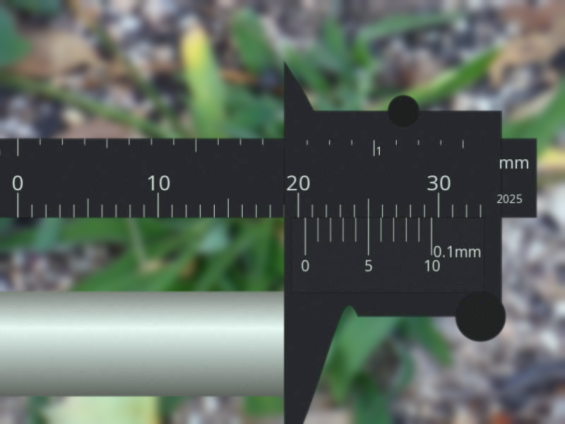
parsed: **20.5** mm
